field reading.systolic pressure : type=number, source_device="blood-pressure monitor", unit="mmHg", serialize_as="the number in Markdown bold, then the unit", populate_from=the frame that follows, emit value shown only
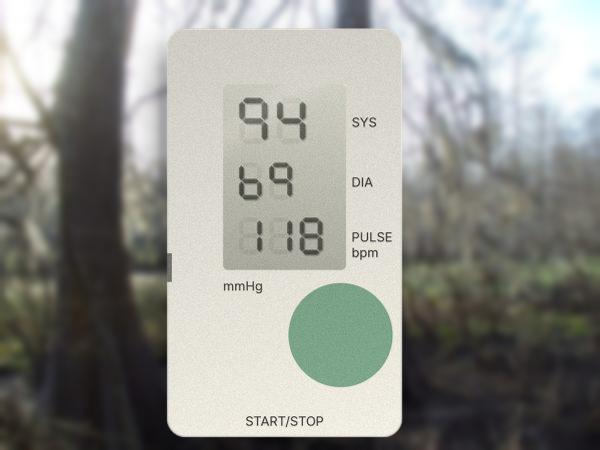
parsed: **94** mmHg
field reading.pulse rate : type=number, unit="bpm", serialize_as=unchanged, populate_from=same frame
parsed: **118** bpm
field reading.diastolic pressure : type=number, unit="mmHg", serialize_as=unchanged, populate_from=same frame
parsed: **69** mmHg
